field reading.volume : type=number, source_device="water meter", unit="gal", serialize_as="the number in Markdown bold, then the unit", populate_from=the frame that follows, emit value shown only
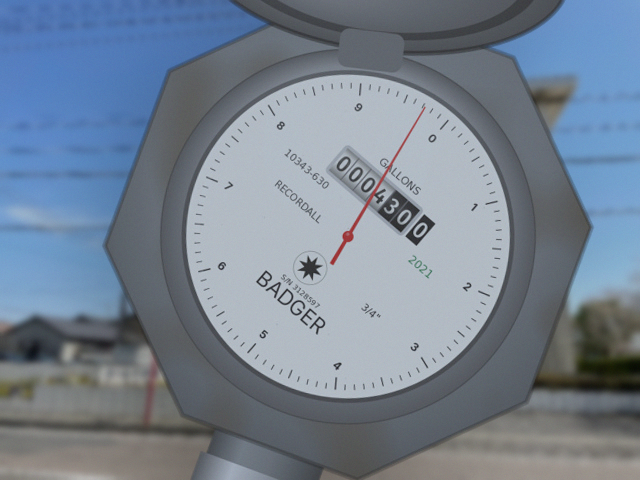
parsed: **4299.7** gal
